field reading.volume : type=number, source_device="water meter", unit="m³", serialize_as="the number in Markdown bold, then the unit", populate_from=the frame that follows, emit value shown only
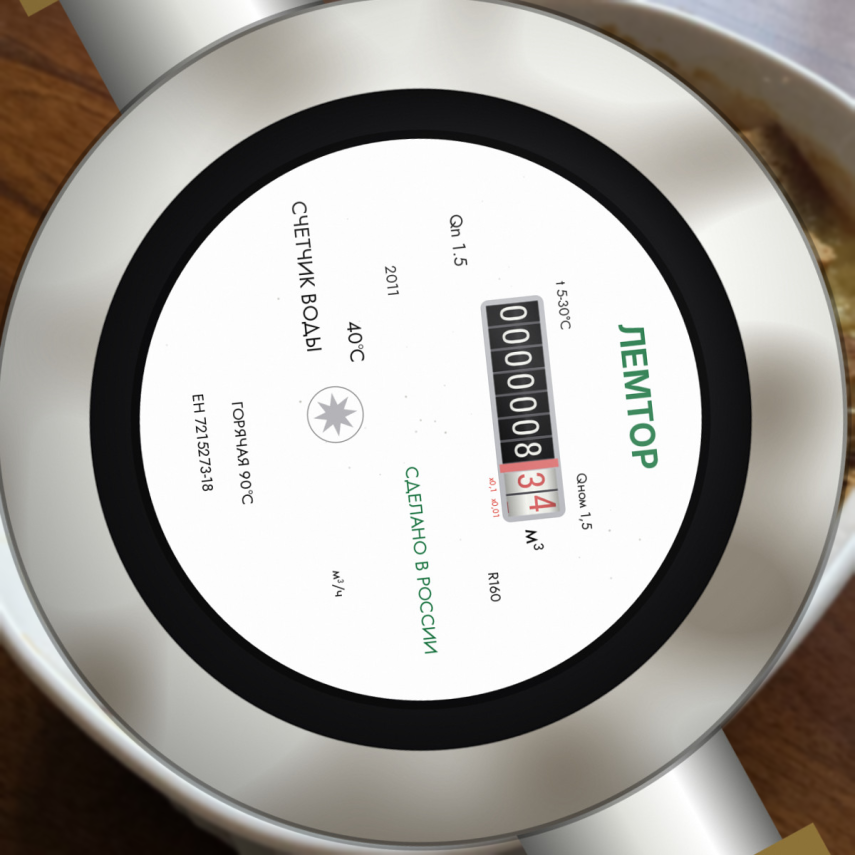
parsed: **8.34** m³
